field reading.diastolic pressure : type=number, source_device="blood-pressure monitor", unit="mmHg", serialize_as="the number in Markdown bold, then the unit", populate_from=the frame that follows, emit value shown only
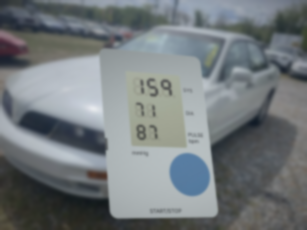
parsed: **71** mmHg
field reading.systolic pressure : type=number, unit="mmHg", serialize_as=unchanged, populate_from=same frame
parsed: **159** mmHg
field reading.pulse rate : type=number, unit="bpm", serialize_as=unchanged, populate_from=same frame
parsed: **87** bpm
